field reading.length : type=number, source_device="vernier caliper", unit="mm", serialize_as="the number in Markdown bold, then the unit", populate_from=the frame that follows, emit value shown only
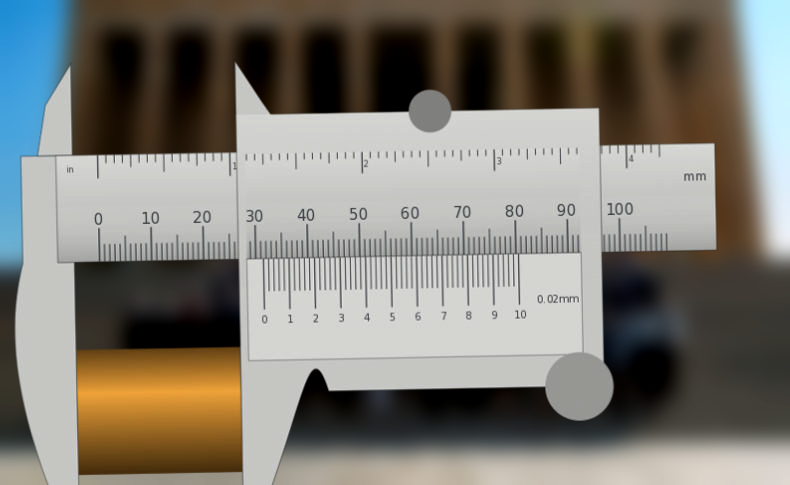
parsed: **31.5** mm
